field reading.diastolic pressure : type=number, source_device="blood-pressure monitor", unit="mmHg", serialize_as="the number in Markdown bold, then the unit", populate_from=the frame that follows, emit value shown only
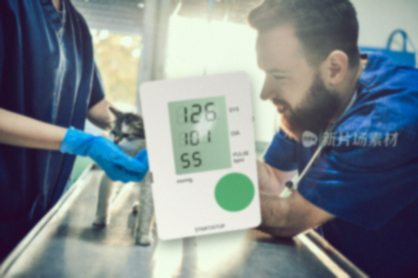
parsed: **101** mmHg
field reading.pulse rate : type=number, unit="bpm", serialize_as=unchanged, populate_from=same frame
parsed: **55** bpm
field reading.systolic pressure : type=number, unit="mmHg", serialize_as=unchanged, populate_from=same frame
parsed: **126** mmHg
